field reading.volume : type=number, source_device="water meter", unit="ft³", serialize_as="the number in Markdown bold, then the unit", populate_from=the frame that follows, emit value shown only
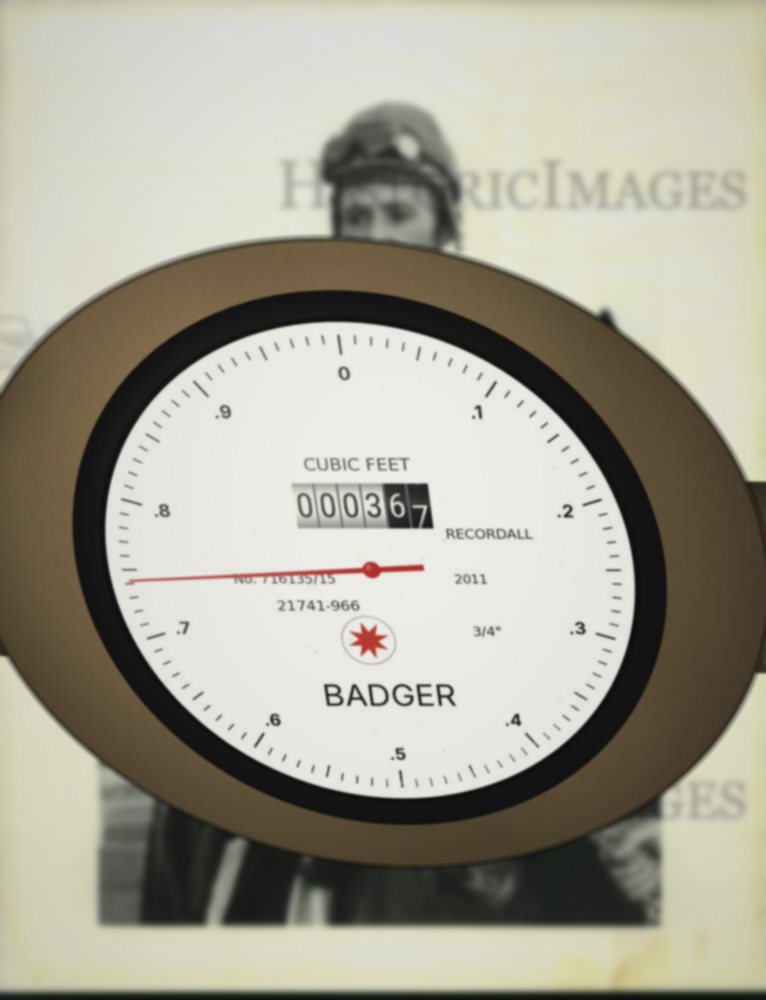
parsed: **366.74** ft³
